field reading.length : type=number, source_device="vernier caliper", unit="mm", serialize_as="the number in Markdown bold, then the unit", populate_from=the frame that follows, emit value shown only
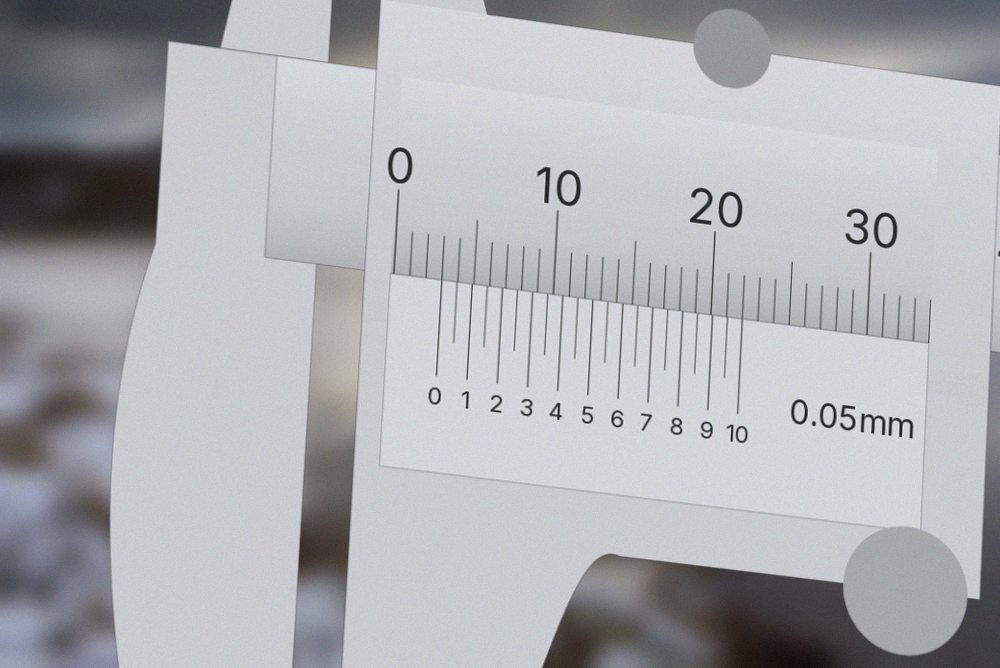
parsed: **3.0** mm
